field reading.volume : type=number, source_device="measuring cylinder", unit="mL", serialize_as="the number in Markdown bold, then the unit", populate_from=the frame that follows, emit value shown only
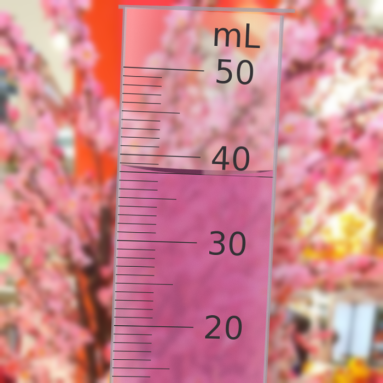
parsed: **38** mL
